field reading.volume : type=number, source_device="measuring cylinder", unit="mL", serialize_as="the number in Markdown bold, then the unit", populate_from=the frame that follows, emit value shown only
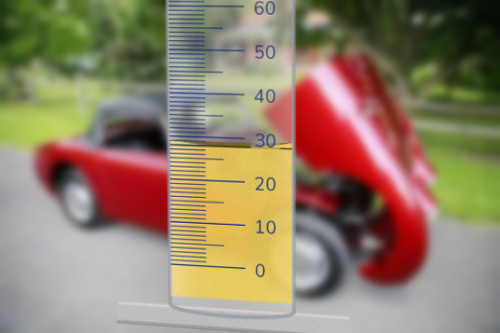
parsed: **28** mL
